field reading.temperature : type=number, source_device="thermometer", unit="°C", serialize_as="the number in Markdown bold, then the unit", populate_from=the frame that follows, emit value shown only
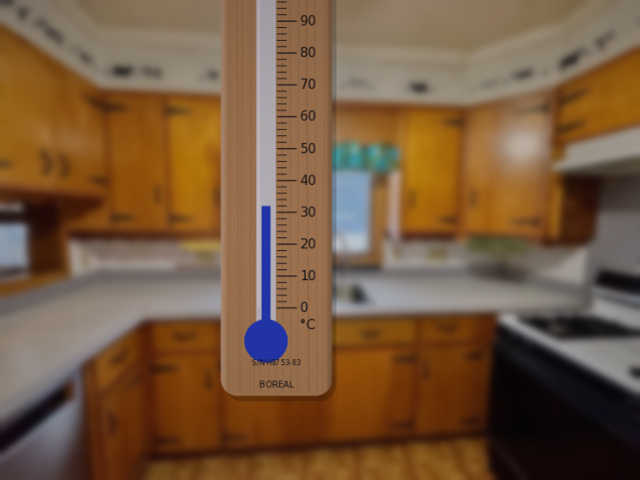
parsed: **32** °C
